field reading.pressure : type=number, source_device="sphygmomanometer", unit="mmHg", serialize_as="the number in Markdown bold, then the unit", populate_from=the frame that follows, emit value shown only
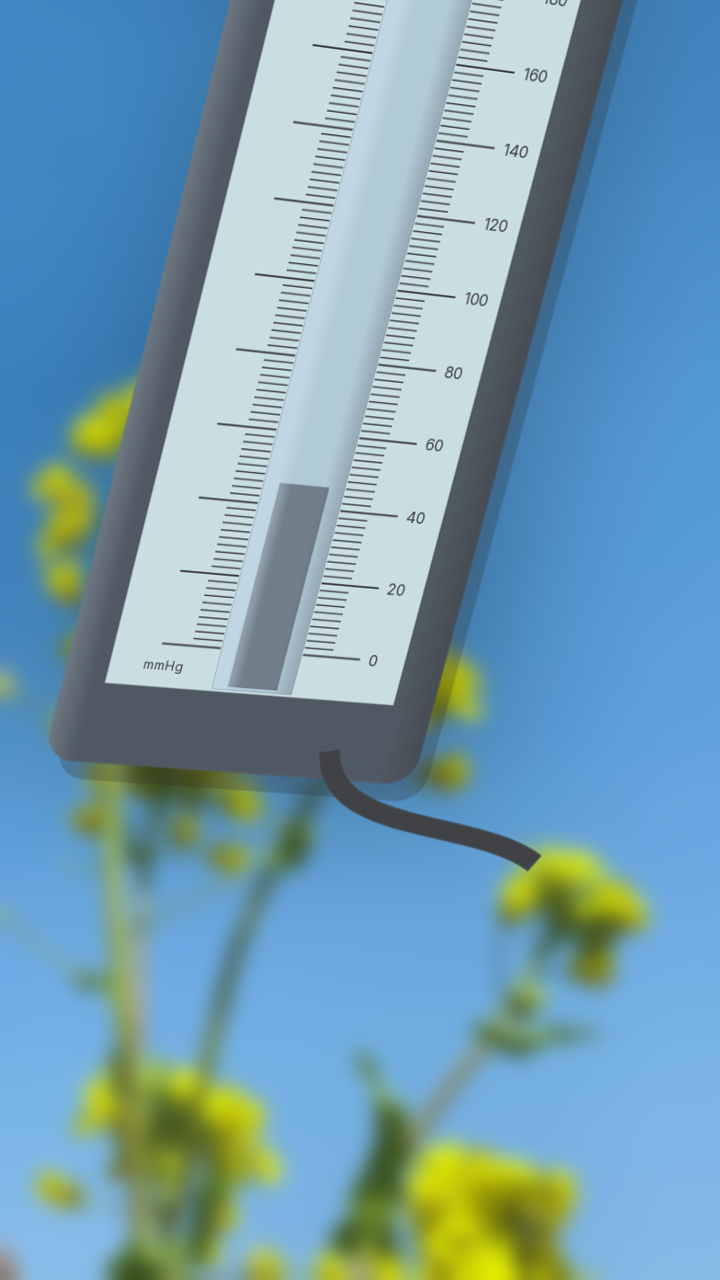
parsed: **46** mmHg
